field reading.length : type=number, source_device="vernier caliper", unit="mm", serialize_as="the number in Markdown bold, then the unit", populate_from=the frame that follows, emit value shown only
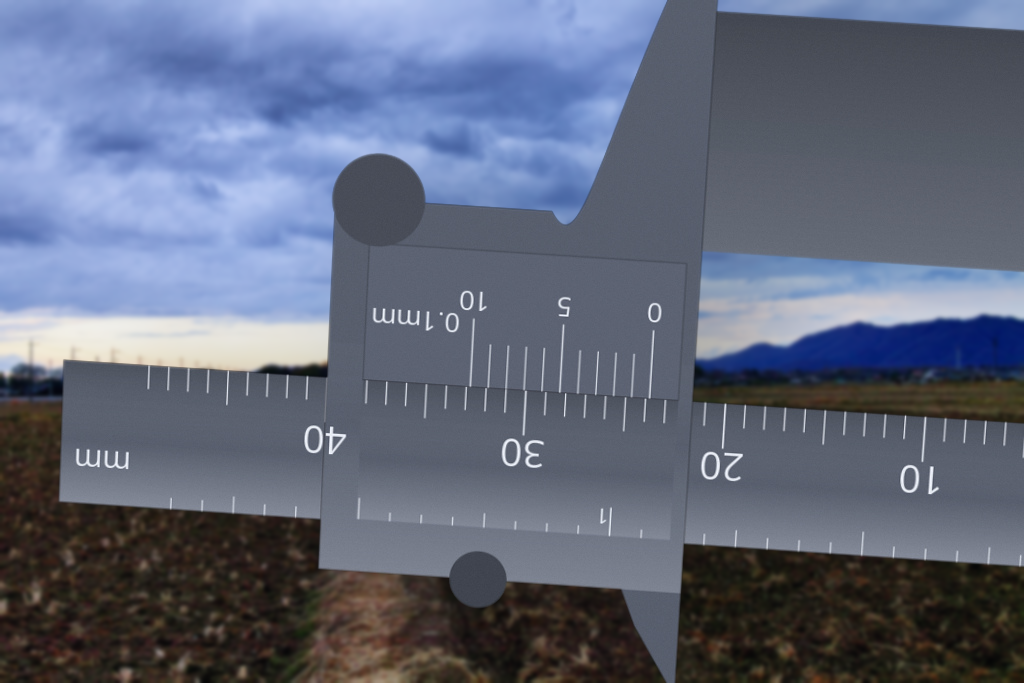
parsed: **23.8** mm
